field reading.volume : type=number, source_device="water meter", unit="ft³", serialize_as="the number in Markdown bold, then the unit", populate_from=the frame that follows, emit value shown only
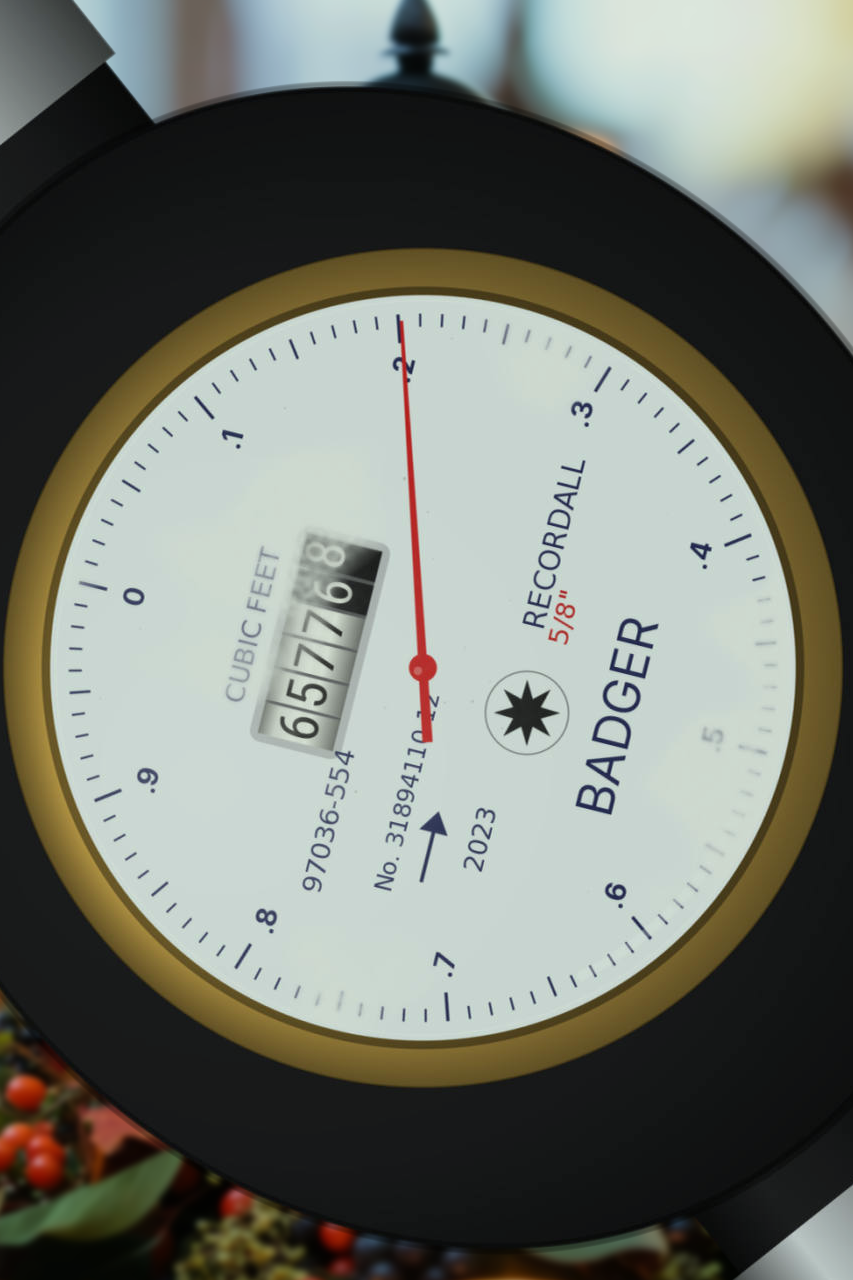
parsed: **657768.20** ft³
